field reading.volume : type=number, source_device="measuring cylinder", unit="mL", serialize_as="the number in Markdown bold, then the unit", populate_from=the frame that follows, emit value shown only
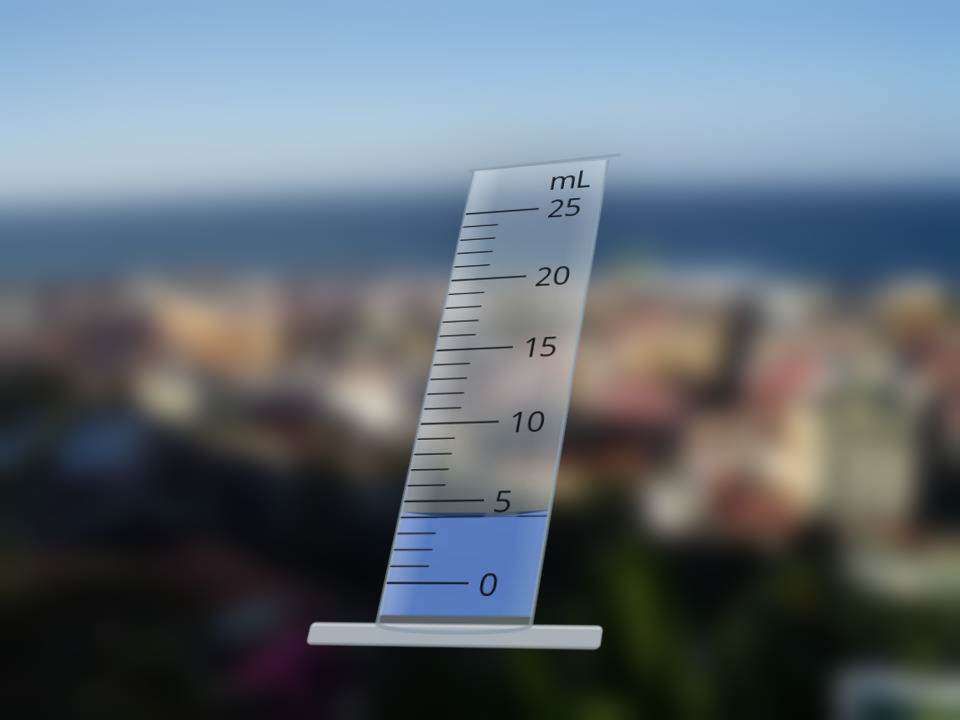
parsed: **4** mL
